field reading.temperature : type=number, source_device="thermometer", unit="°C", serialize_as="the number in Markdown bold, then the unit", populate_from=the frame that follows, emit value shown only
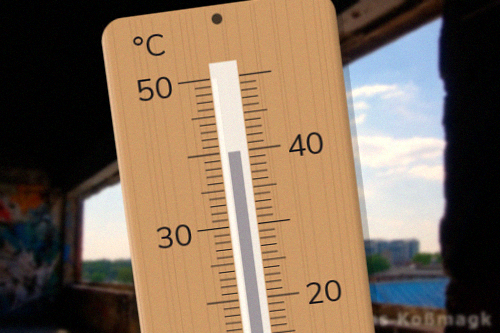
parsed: **40** °C
